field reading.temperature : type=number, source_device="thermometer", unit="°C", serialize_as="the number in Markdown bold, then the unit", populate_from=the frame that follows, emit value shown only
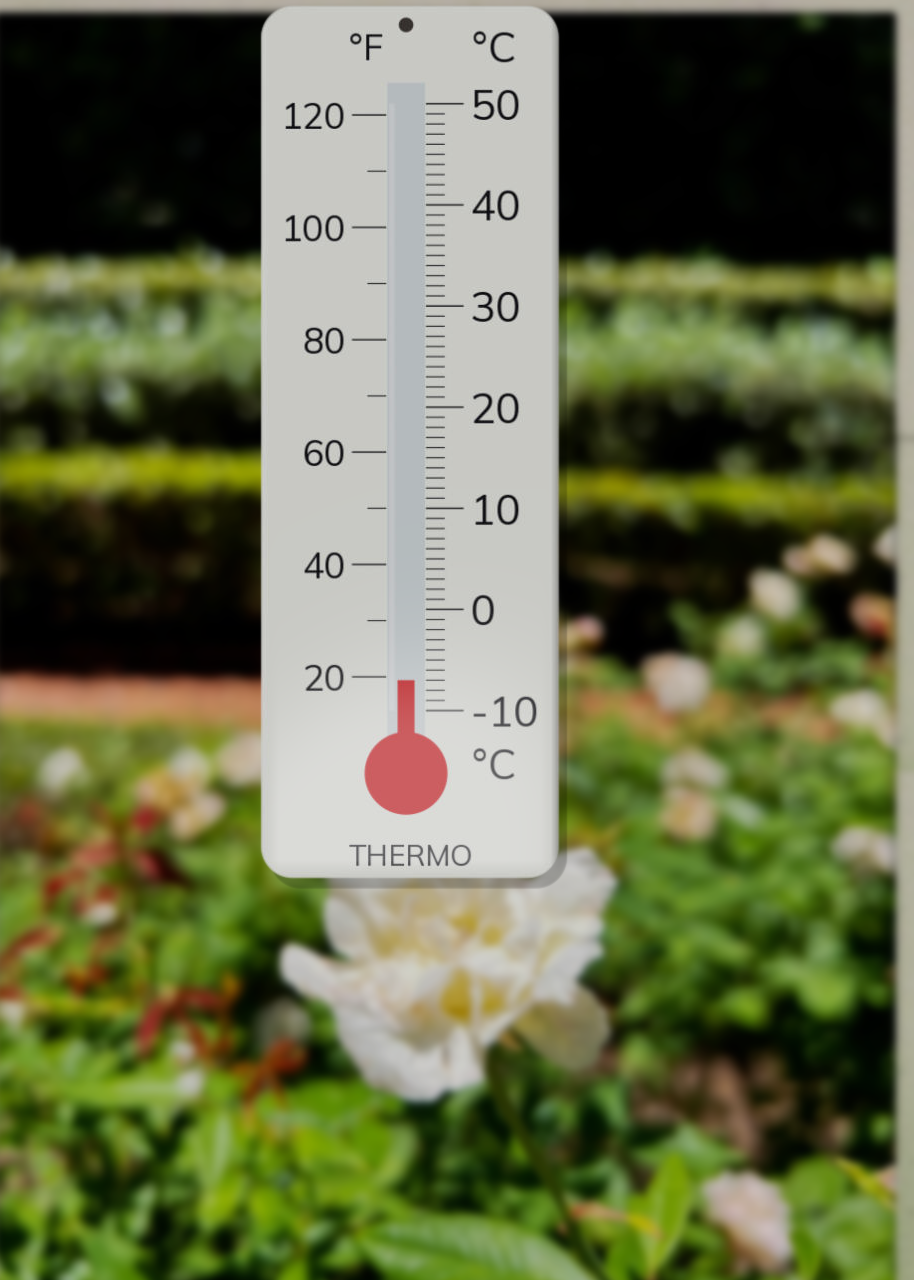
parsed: **-7** °C
